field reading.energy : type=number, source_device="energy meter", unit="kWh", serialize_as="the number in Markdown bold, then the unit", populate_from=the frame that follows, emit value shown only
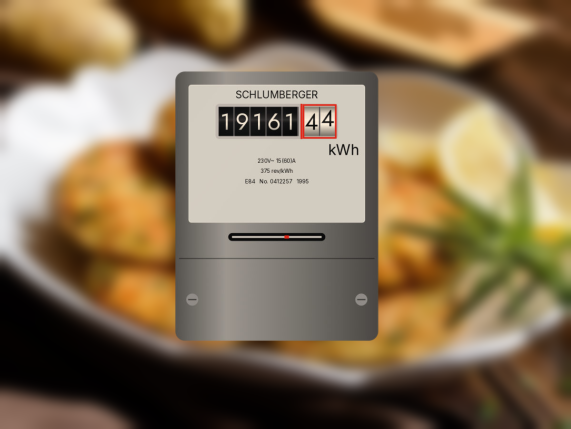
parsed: **19161.44** kWh
